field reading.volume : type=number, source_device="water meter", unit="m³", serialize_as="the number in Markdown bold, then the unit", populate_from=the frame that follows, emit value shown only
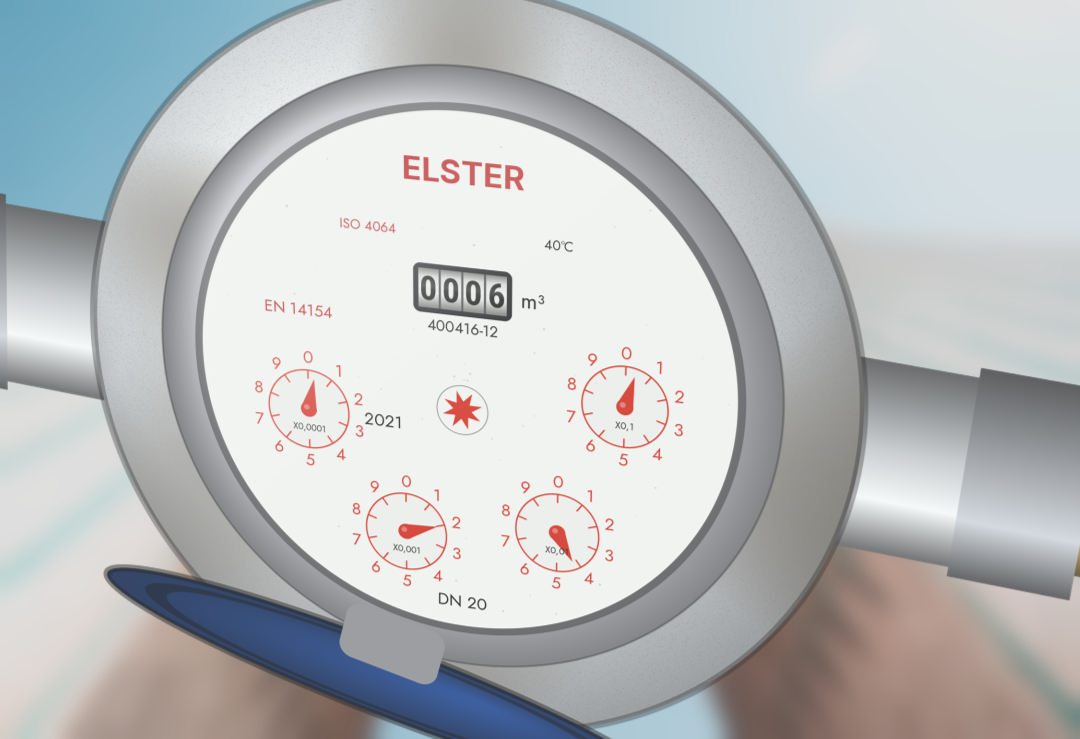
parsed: **6.0420** m³
